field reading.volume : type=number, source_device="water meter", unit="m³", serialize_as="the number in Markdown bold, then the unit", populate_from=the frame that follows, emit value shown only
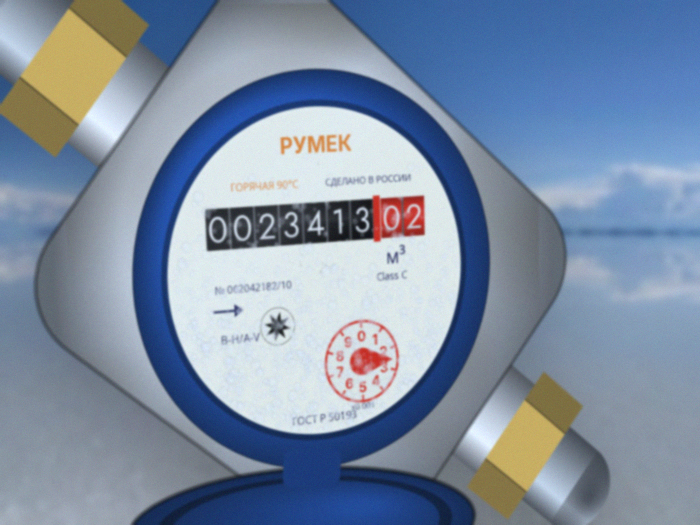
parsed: **23413.022** m³
